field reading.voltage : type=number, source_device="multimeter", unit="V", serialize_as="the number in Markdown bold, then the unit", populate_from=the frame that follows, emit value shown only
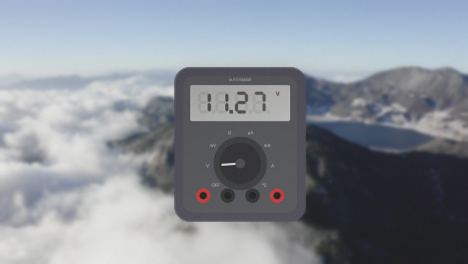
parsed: **11.27** V
